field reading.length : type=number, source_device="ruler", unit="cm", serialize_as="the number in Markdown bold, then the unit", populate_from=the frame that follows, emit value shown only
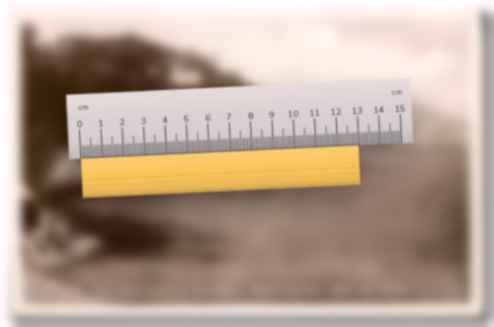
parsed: **13** cm
